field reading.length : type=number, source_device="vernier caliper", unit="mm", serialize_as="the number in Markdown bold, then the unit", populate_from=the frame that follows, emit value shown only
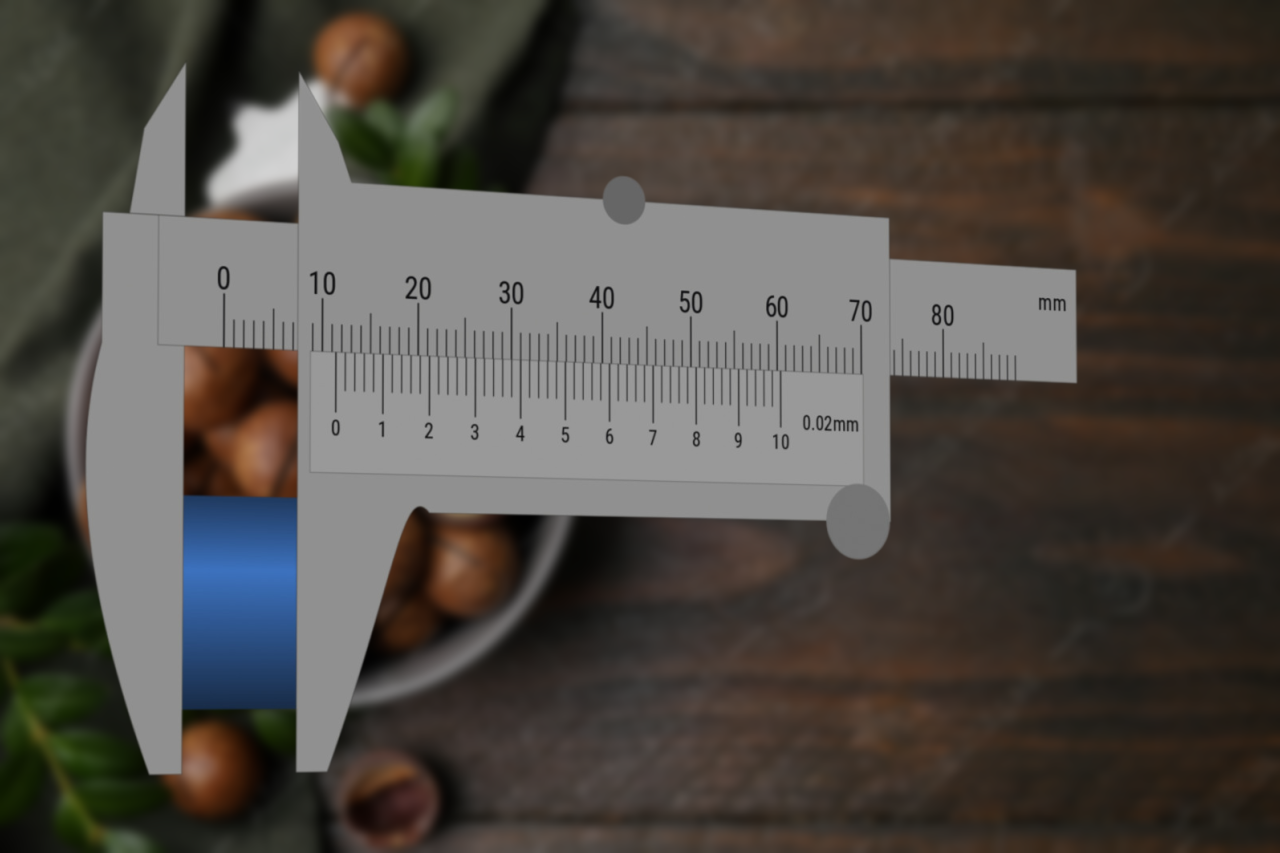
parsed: **11.4** mm
